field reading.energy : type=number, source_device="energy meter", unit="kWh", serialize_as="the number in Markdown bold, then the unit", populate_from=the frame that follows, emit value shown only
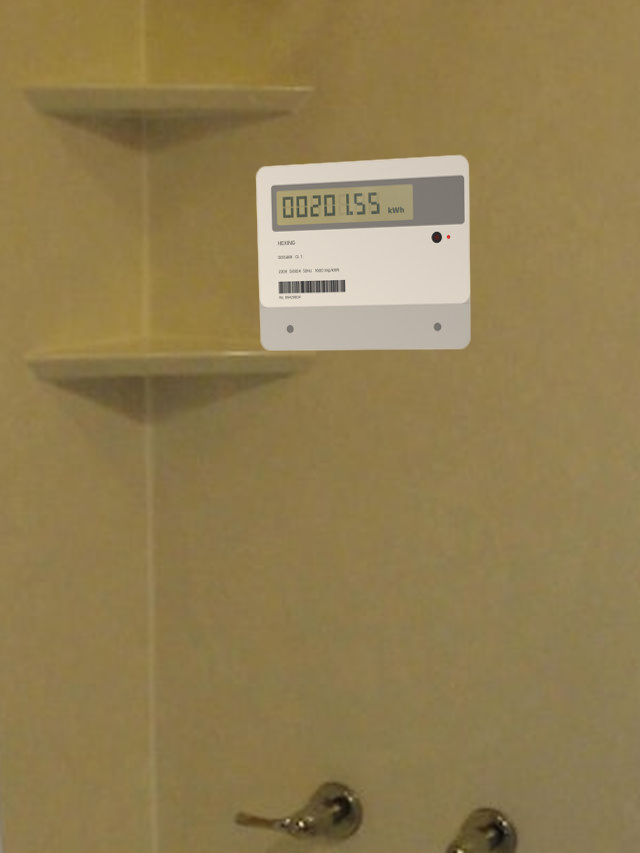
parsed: **201.55** kWh
